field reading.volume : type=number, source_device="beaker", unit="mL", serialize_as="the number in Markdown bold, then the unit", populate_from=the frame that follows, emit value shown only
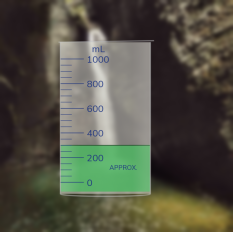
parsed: **300** mL
